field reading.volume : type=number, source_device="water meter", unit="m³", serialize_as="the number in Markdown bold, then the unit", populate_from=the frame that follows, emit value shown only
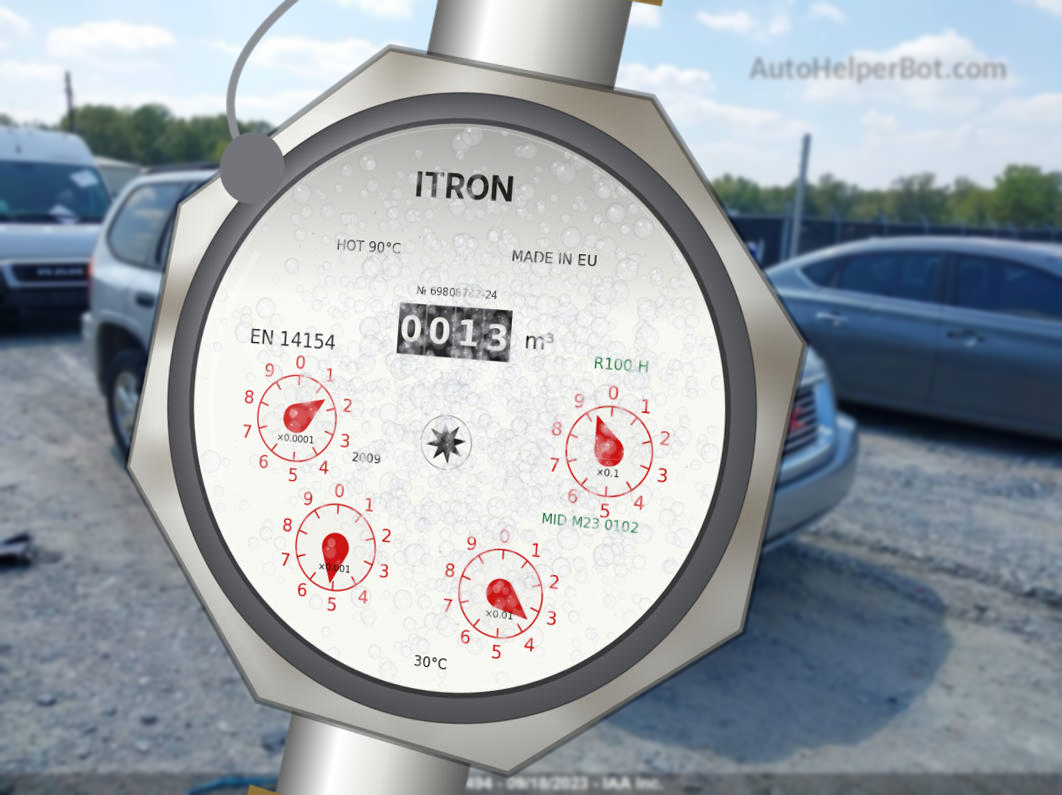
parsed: **12.9351** m³
